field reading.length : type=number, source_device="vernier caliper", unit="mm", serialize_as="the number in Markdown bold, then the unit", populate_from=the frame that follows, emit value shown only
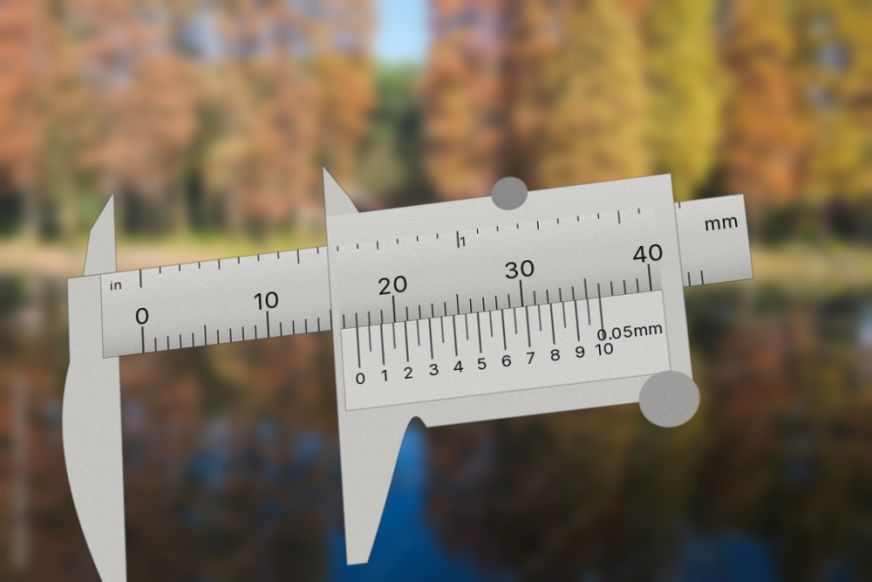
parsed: **17.0** mm
